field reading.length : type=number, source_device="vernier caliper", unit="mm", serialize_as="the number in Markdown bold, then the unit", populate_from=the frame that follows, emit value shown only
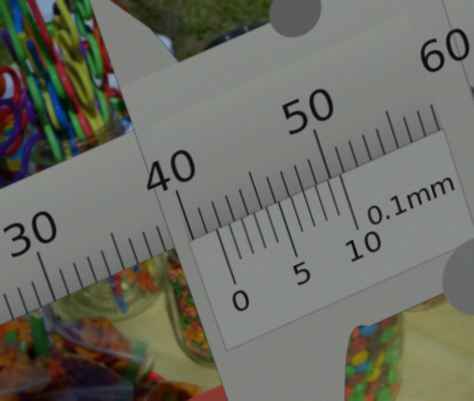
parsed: **41.7** mm
